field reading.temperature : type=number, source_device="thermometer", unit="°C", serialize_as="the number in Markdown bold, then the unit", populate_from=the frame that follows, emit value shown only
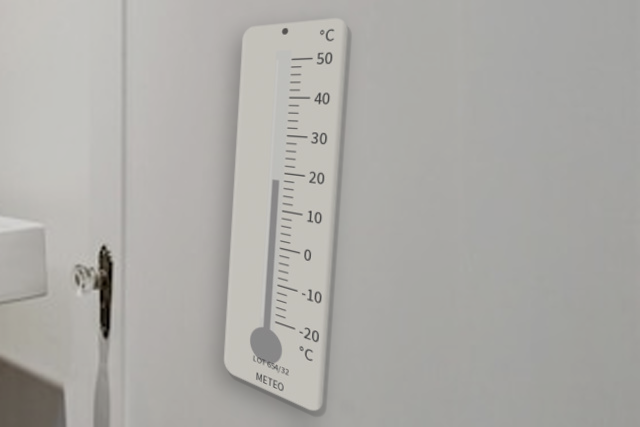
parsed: **18** °C
